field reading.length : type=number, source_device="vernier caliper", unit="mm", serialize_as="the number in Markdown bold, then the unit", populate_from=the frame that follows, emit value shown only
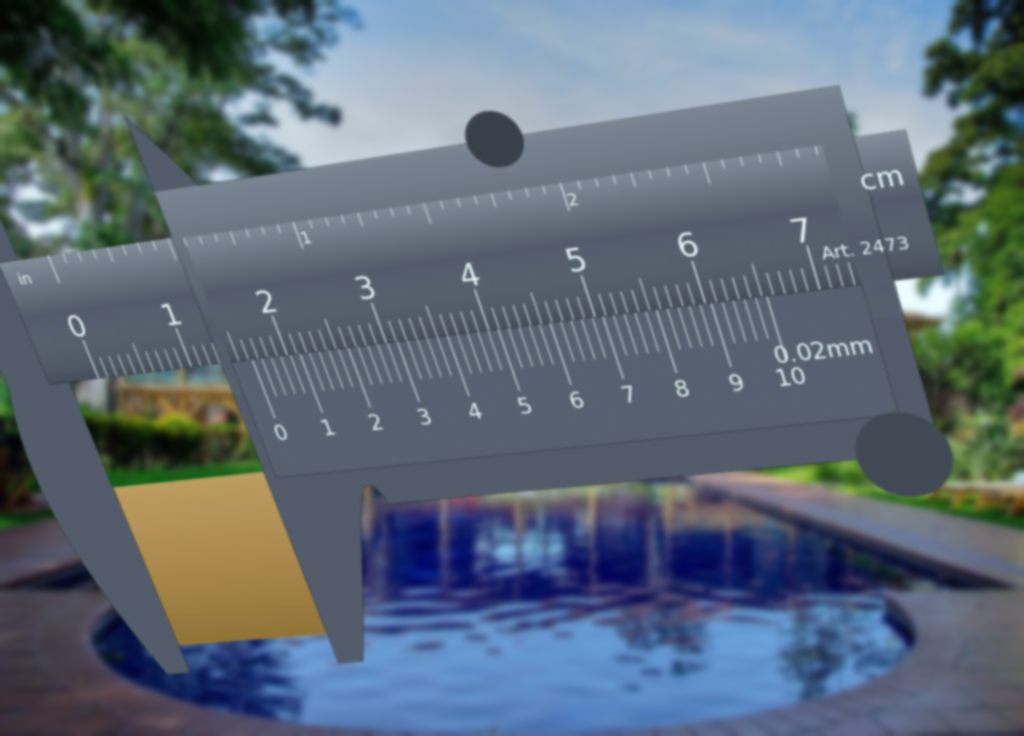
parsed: **16.4** mm
